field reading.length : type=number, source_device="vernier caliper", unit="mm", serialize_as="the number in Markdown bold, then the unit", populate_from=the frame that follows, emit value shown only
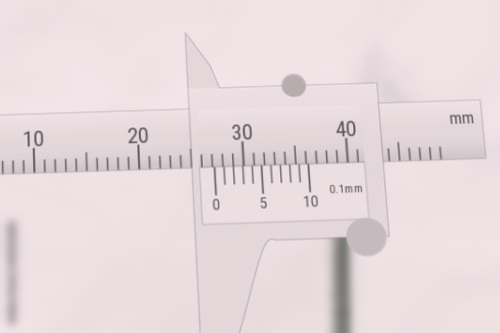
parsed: **27.2** mm
